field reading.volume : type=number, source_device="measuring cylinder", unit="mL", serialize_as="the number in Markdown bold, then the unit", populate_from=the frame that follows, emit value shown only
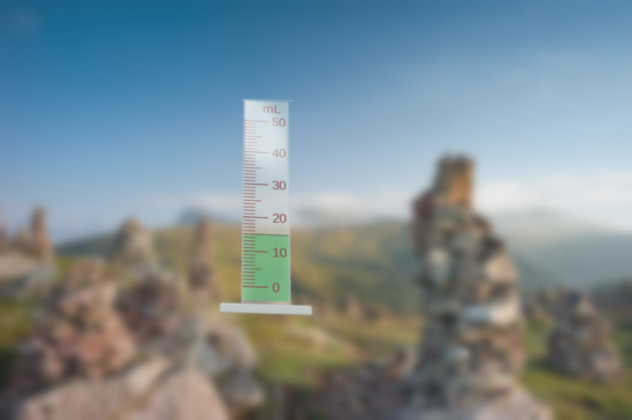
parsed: **15** mL
